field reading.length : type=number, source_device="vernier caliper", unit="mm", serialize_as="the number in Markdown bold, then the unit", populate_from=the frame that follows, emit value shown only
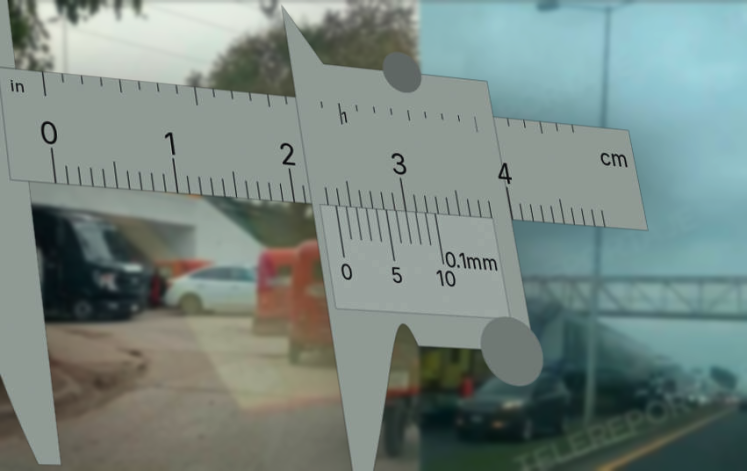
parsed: **23.7** mm
